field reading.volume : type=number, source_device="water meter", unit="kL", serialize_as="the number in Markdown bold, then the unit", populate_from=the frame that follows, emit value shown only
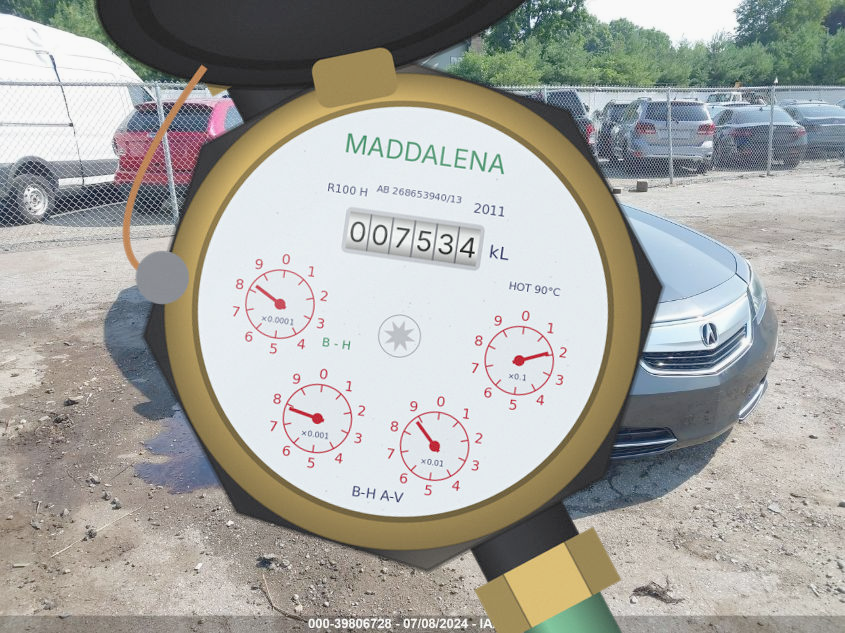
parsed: **7534.1878** kL
